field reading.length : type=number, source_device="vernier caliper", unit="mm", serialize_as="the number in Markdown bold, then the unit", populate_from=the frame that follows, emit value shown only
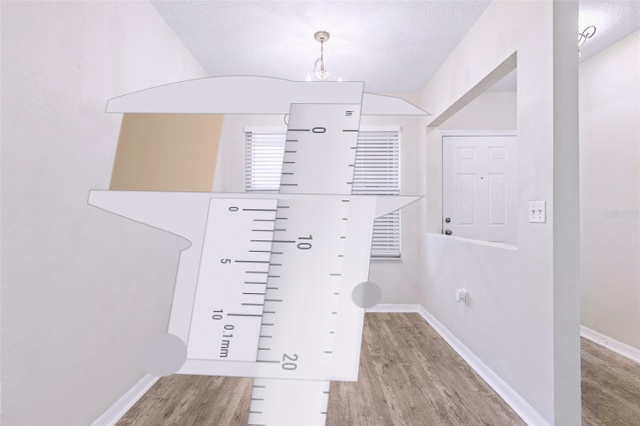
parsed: **7.3** mm
